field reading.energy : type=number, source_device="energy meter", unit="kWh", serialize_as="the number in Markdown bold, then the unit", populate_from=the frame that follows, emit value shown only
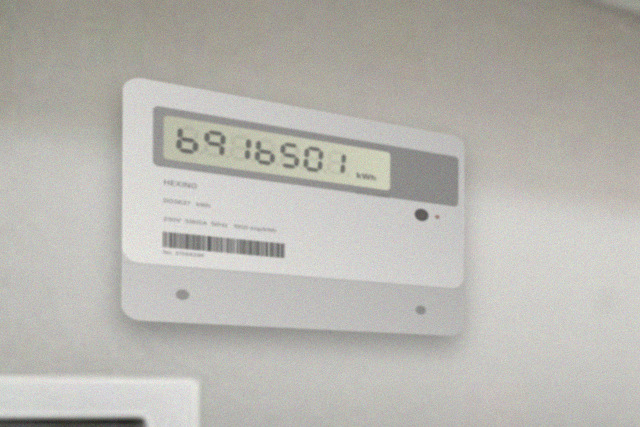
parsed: **6916501** kWh
